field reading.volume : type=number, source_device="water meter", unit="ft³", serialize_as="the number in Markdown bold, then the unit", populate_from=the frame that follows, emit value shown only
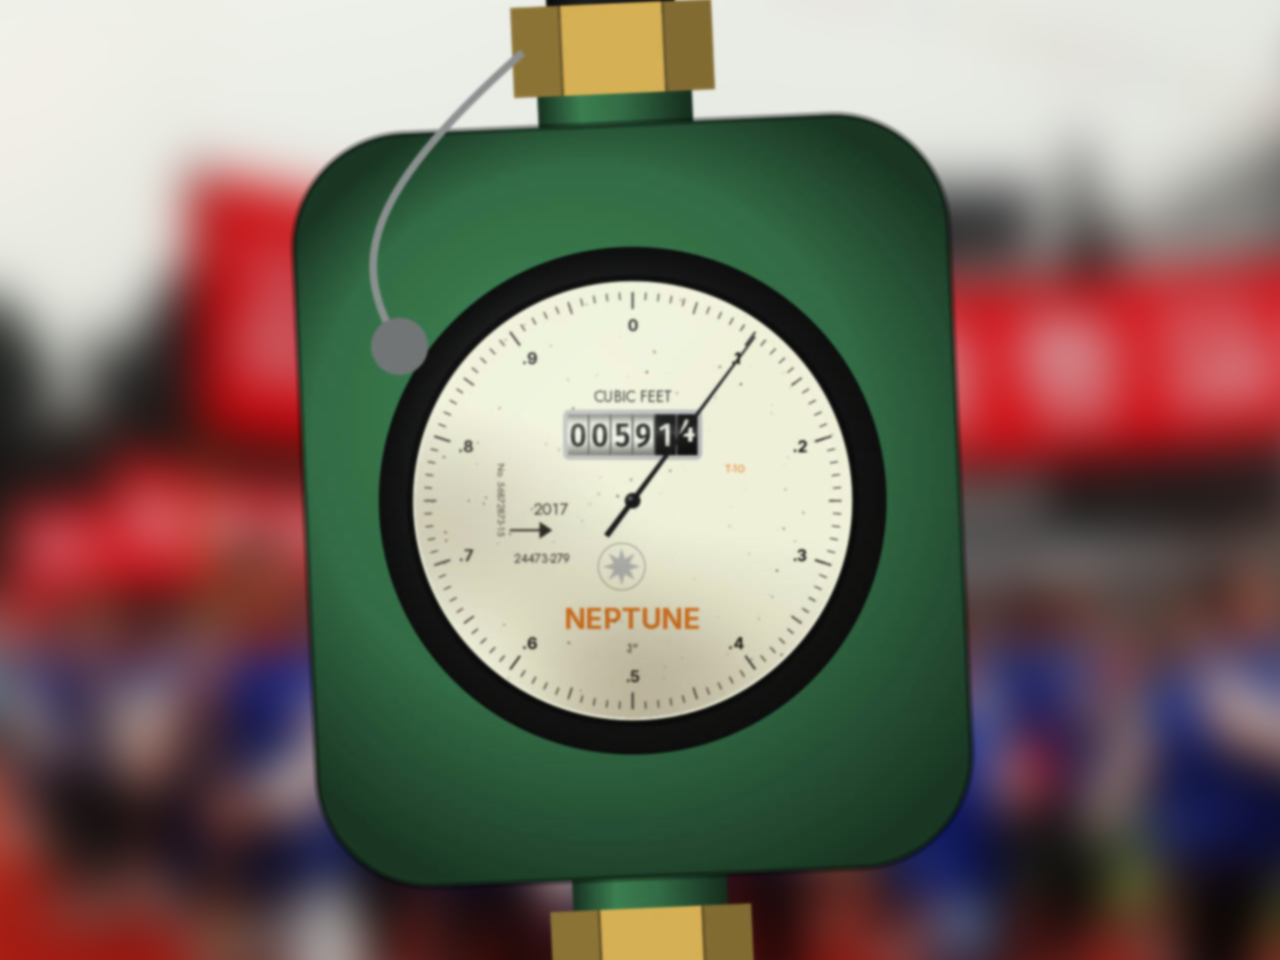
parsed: **5914.10** ft³
